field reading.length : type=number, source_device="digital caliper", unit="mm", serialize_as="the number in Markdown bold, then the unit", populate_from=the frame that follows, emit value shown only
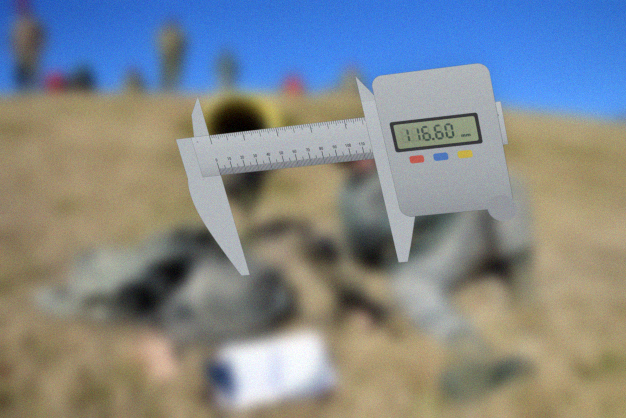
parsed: **116.60** mm
